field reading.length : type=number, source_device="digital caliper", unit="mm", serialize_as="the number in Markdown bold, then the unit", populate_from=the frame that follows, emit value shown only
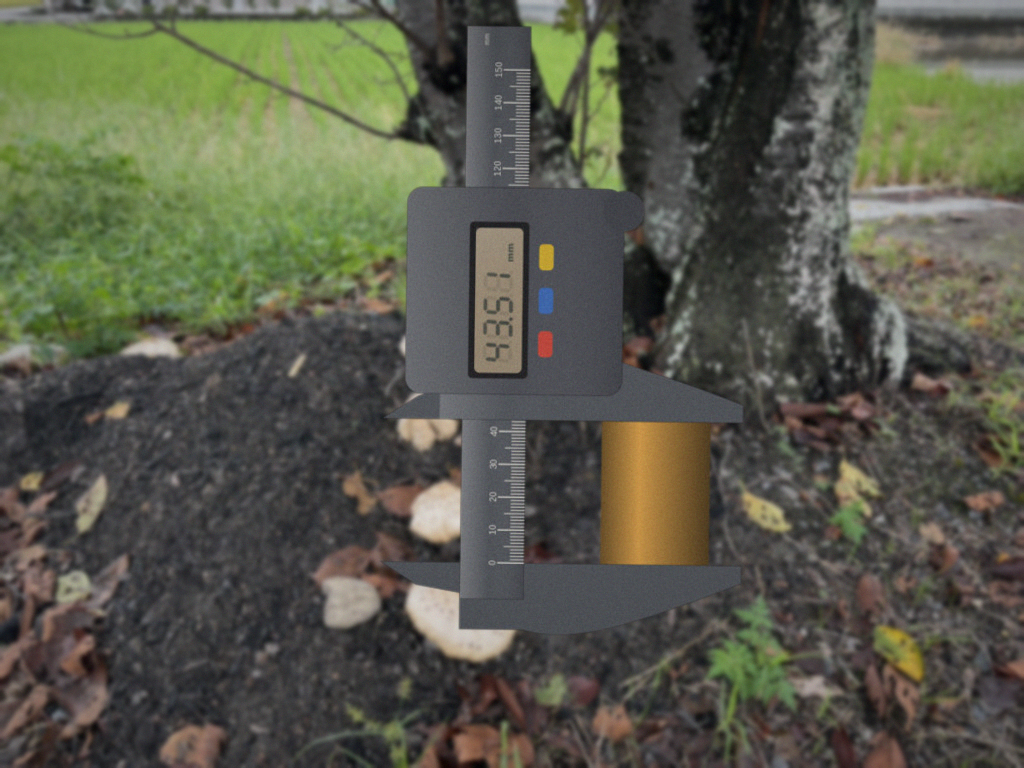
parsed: **43.51** mm
